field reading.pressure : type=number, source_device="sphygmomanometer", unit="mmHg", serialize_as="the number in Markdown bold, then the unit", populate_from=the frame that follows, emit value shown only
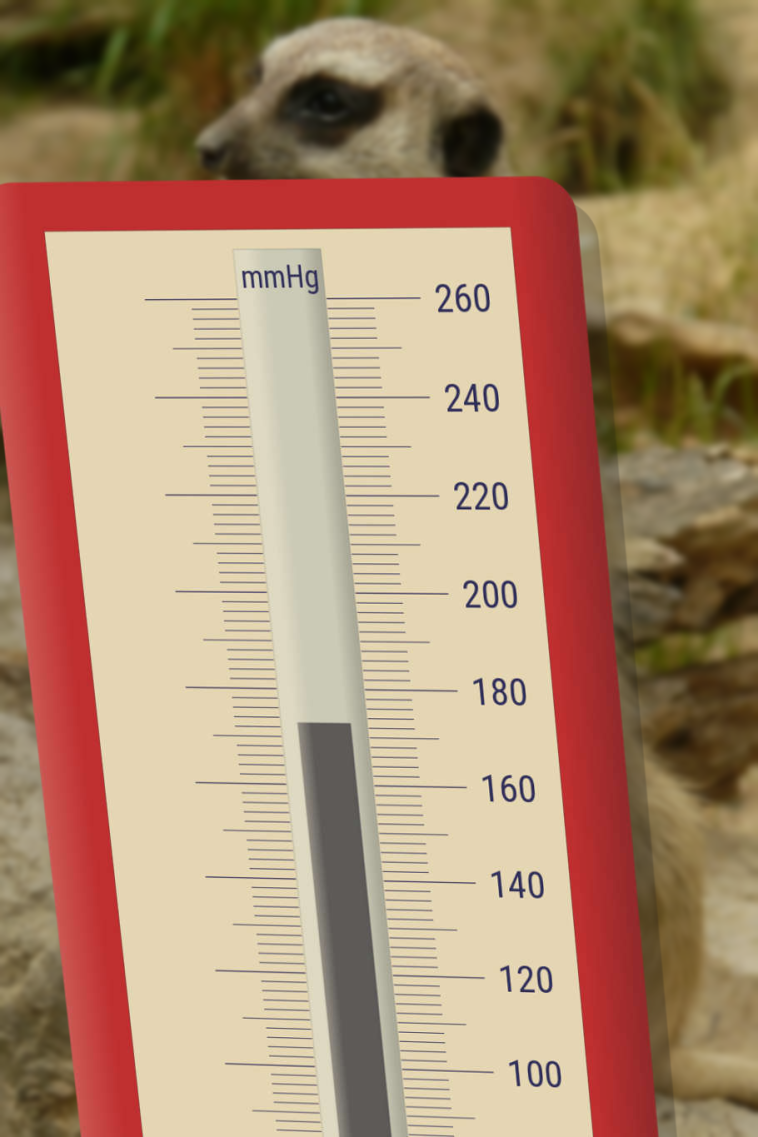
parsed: **173** mmHg
